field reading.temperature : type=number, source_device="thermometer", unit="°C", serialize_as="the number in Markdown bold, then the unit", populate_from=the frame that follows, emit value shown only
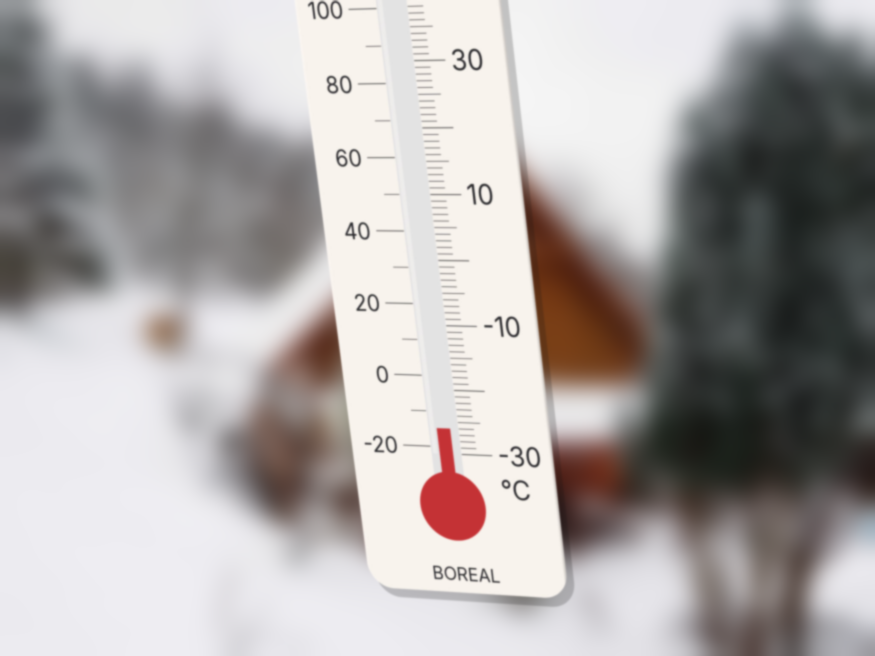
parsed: **-26** °C
